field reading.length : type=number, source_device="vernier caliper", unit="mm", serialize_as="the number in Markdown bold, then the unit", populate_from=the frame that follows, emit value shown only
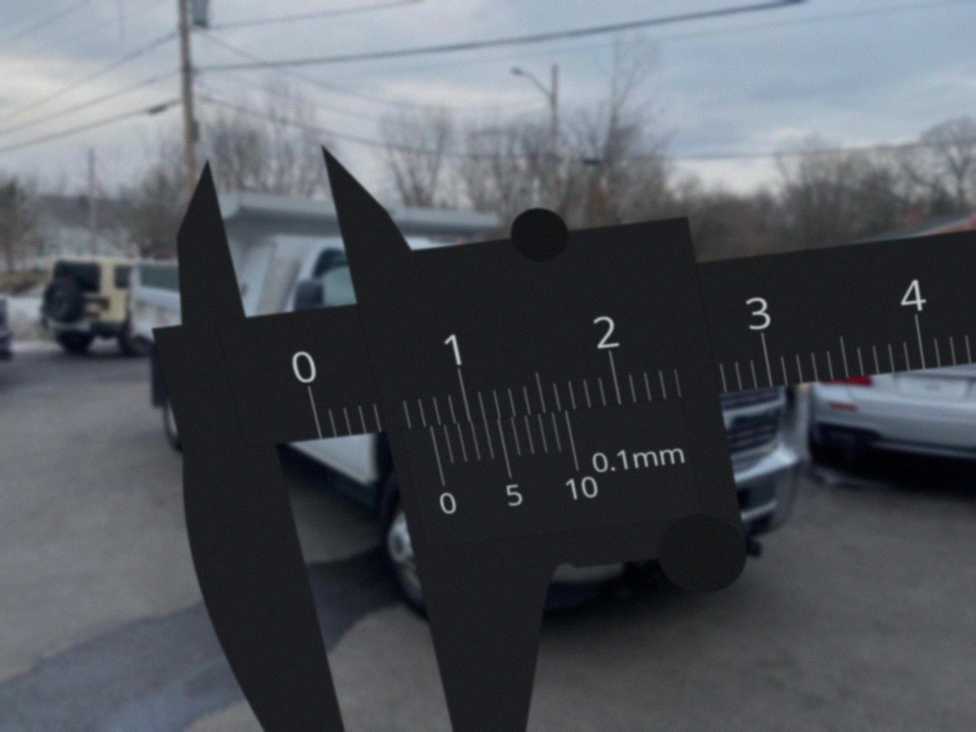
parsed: **7.4** mm
